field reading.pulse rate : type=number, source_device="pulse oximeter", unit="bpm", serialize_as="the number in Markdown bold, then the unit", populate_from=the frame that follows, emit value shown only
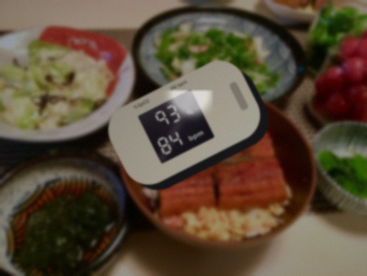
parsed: **84** bpm
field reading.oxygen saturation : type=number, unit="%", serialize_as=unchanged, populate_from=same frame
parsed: **93** %
